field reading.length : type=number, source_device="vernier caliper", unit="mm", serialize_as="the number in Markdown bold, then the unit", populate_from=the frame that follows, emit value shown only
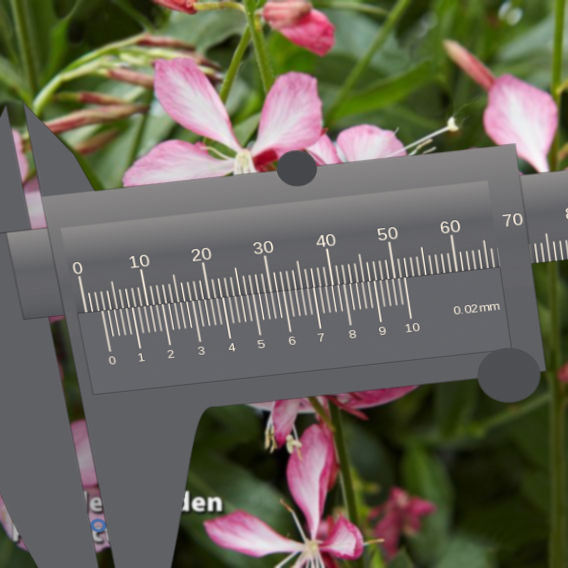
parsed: **2.6** mm
